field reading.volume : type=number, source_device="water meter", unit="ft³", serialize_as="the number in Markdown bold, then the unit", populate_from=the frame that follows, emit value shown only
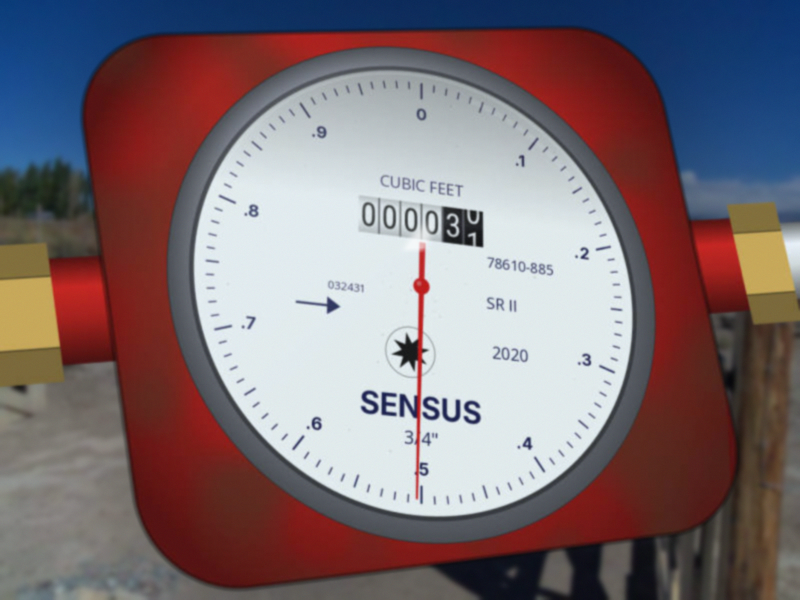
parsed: **30.50** ft³
